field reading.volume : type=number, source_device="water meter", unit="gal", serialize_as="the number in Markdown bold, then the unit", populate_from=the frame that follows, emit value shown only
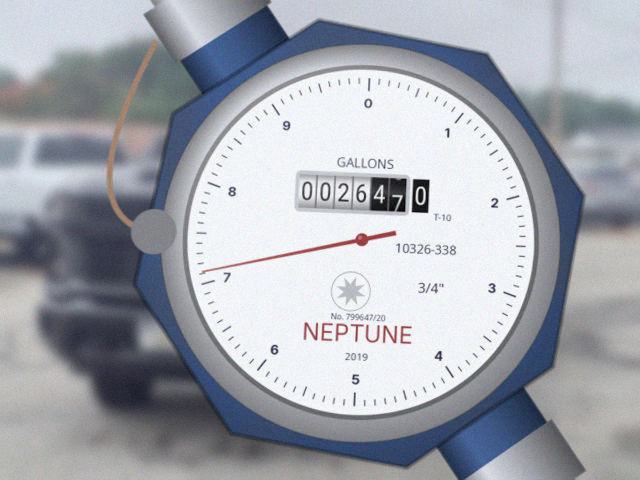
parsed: **26467.1** gal
